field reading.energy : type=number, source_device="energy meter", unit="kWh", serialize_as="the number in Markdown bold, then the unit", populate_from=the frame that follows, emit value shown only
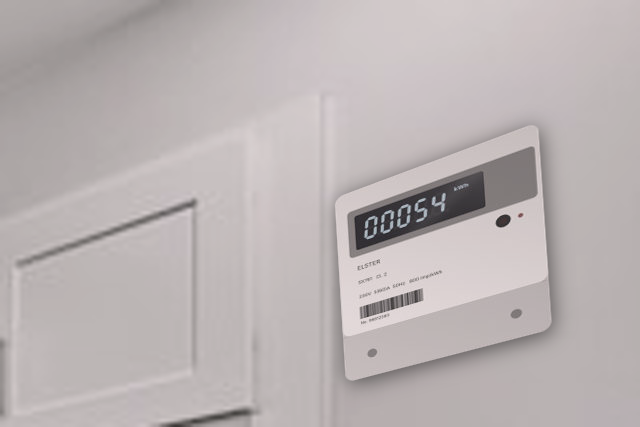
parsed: **54** kWh
